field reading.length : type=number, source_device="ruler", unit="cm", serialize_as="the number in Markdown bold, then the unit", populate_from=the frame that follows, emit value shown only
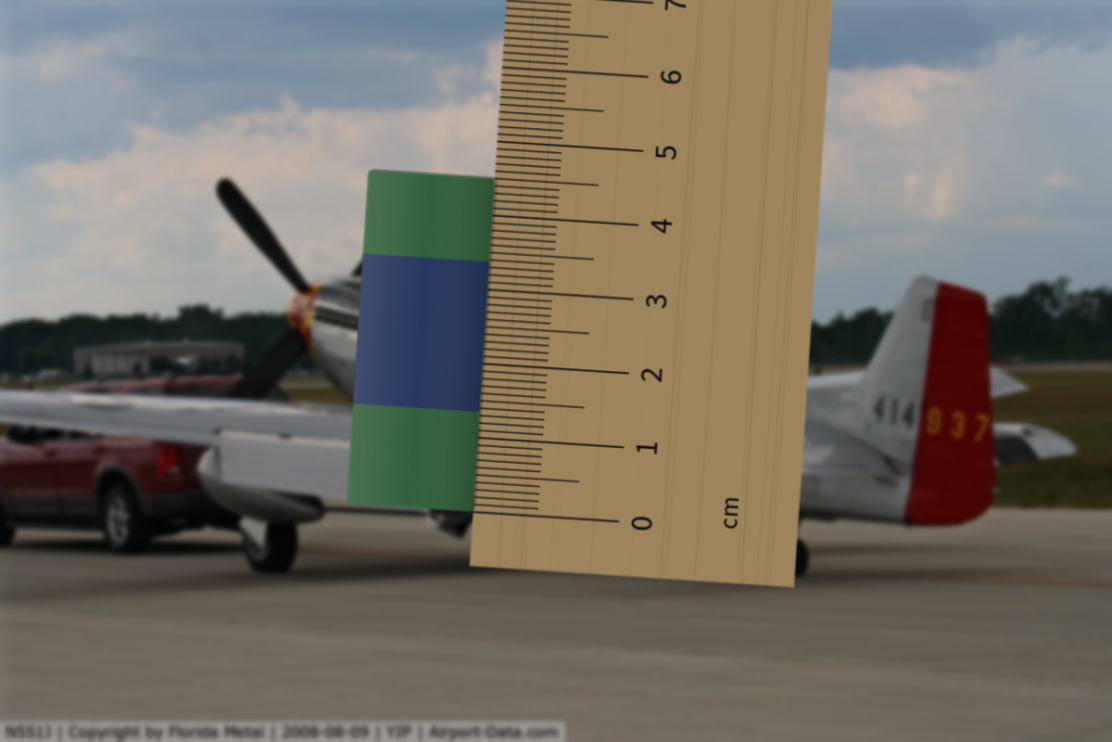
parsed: **4.5** cm
